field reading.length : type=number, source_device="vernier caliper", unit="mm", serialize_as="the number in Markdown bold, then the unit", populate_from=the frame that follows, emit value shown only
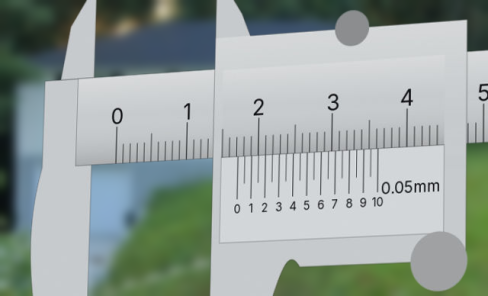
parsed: **17.2** mm
